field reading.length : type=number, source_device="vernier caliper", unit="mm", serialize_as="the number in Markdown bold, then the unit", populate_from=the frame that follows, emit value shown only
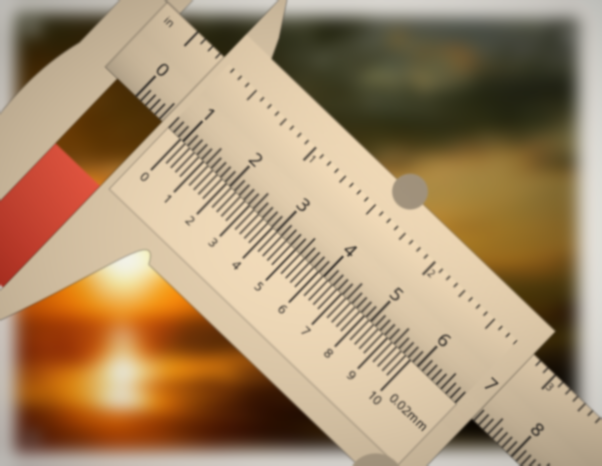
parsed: **9.5** mm
